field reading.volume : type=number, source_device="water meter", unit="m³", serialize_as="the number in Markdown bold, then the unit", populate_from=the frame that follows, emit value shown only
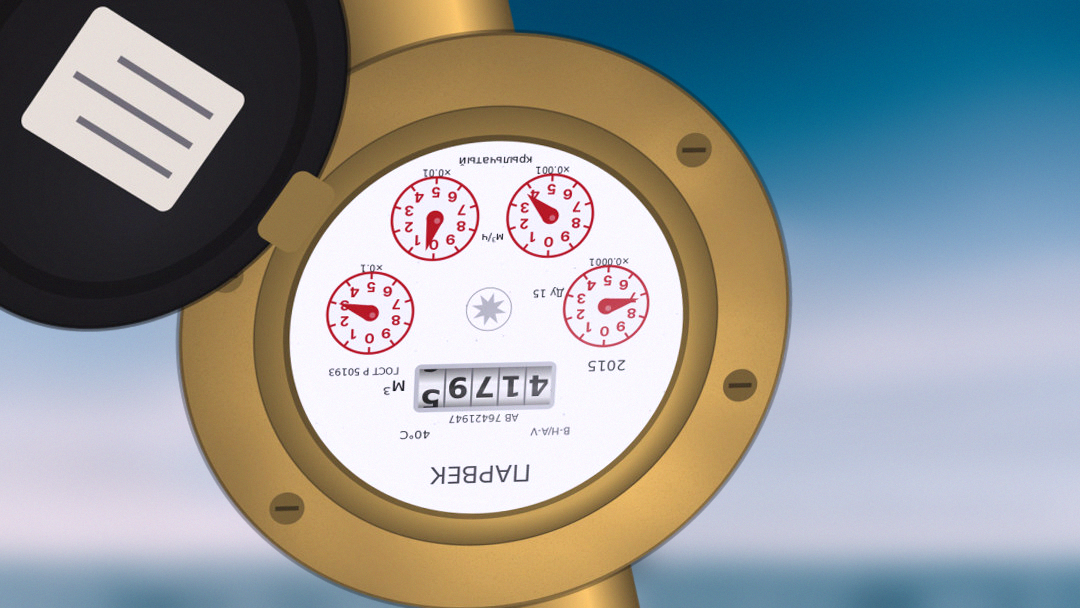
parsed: **41795.3037** m³
